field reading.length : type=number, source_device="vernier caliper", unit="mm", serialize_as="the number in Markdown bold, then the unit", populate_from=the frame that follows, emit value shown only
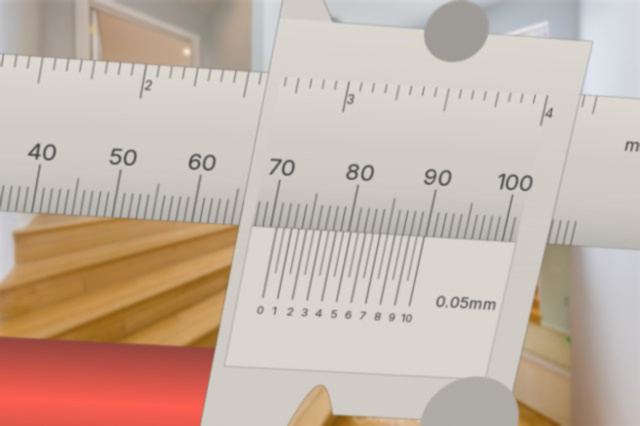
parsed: **70.8** mm
